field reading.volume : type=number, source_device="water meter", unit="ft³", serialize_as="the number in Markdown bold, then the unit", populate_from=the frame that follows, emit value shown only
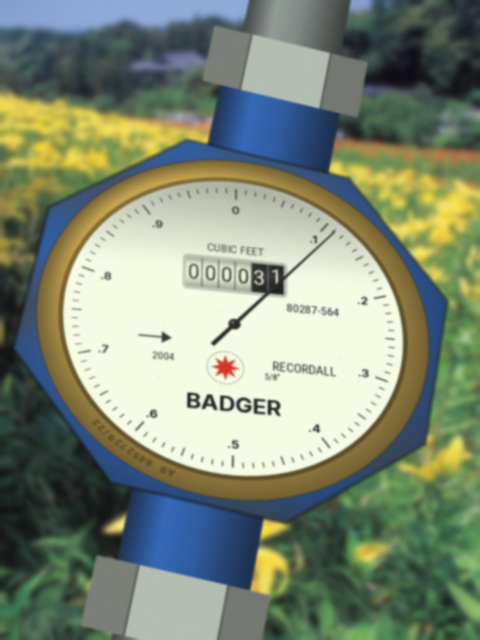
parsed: **31.11** ft³
